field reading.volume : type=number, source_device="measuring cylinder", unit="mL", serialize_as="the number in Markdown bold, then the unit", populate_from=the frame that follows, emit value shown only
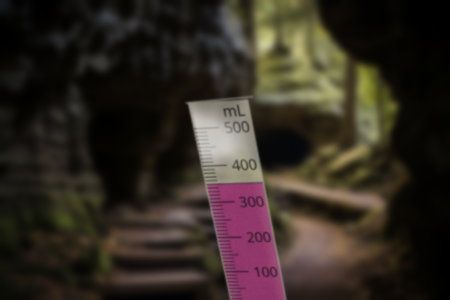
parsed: **350** mL
